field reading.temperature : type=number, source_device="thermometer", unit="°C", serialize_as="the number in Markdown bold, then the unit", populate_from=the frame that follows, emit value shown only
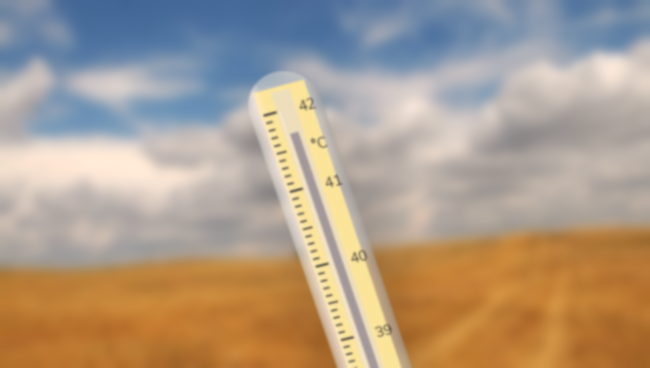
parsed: **41.7** °C
